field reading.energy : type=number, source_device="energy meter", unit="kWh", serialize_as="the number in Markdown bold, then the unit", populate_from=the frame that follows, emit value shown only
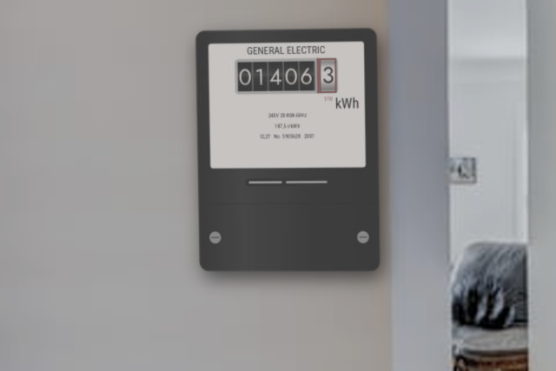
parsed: **1406.3** kWh
